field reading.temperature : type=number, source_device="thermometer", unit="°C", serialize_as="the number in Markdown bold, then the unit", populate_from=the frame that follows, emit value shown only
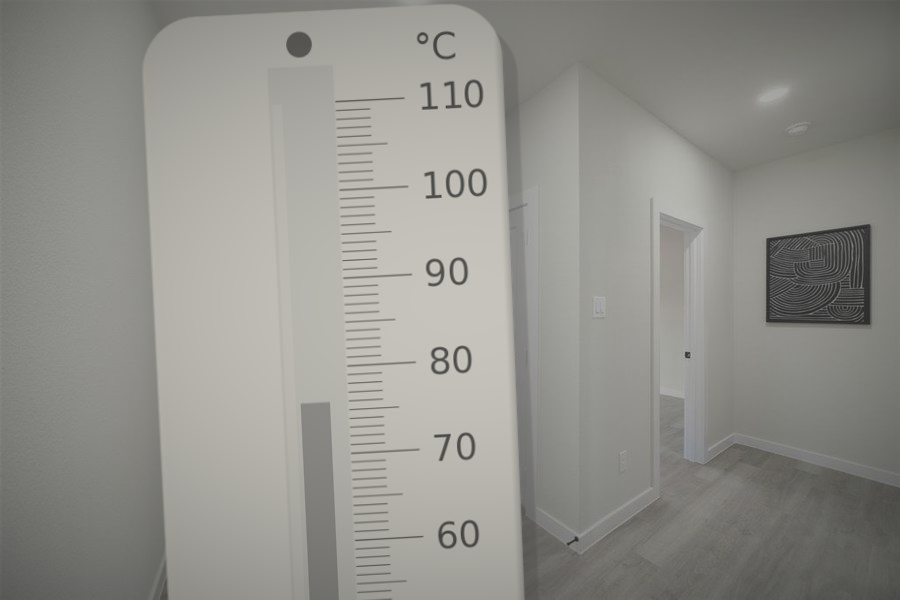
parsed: **76** °C
